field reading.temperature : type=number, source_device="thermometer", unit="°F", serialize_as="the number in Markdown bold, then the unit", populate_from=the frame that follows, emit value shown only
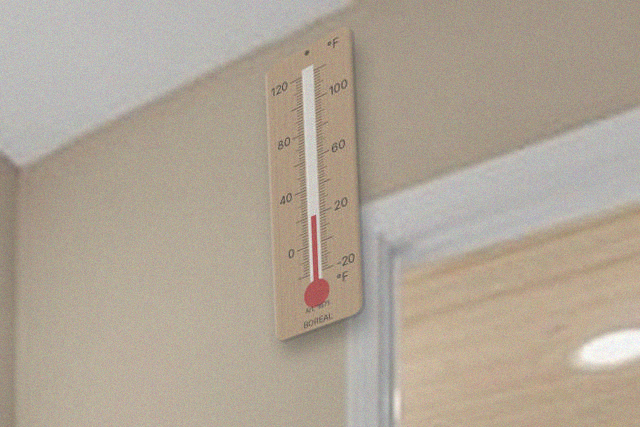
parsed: **20** °F
